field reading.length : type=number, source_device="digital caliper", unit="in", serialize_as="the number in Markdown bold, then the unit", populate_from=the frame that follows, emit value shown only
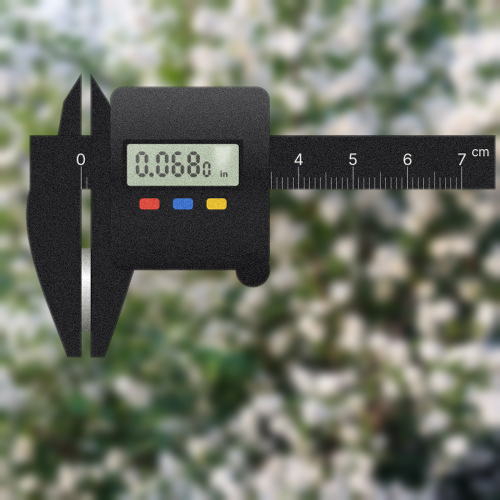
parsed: **0.0680** in
